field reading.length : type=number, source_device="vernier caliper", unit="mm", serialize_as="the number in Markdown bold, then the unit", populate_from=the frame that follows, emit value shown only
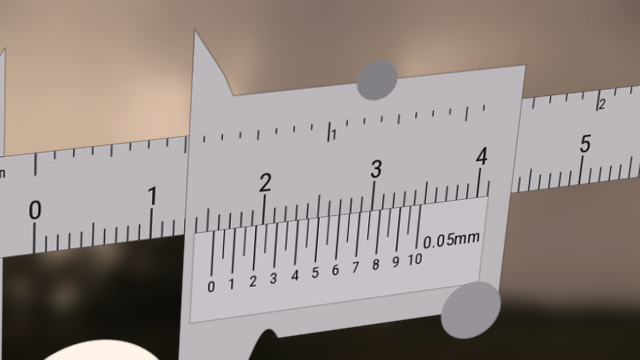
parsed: **15.6** mm
